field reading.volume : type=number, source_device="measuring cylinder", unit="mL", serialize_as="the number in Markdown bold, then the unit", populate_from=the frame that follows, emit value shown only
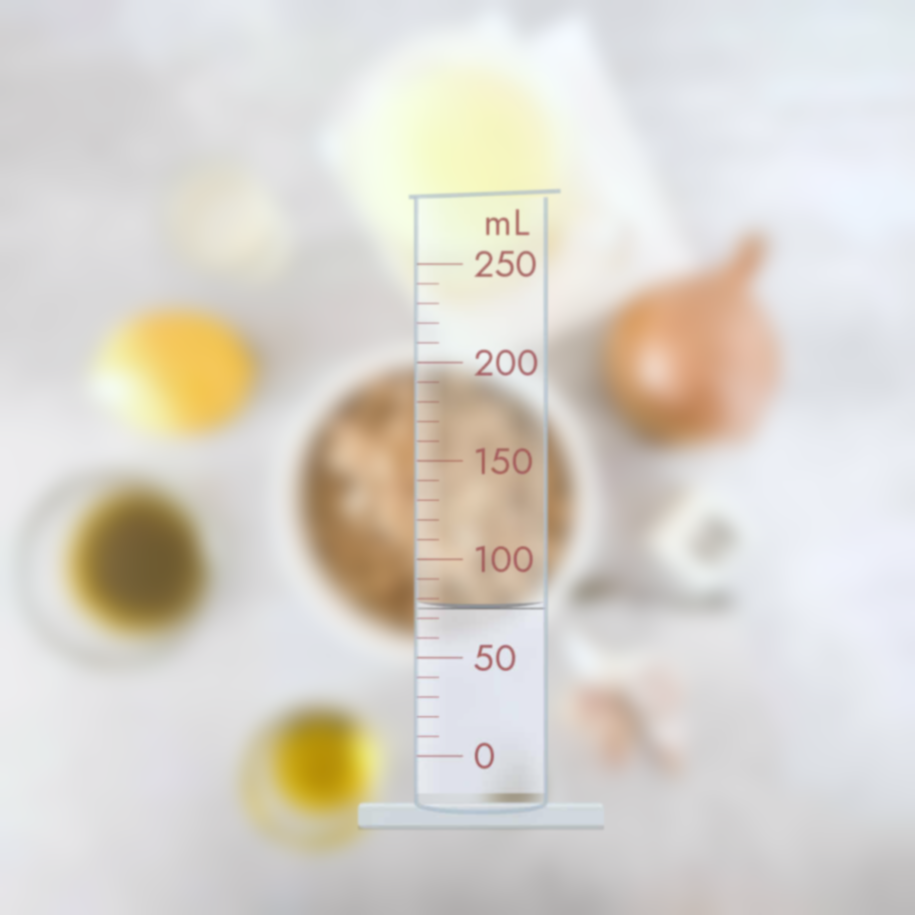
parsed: **75** mL
